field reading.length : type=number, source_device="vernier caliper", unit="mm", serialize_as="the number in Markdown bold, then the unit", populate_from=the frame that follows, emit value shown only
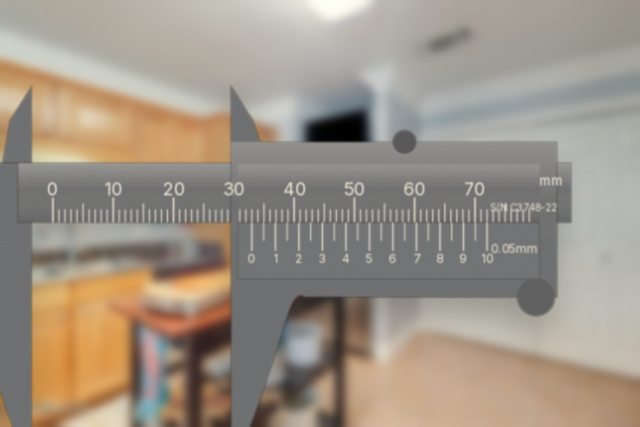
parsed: **33.0** mm
